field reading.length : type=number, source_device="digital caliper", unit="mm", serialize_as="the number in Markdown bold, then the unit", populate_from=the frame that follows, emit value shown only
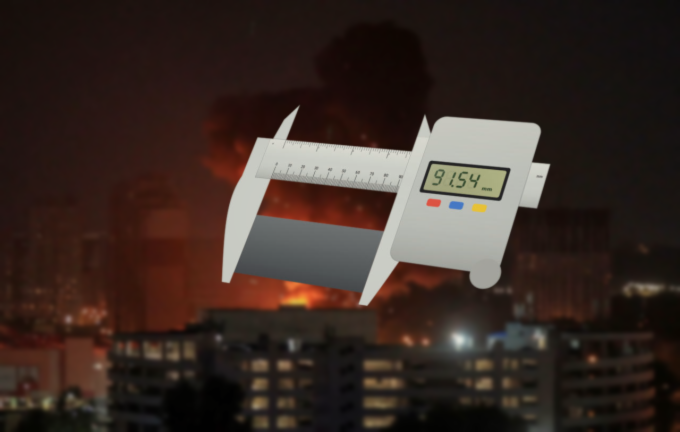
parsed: **91.54** mm
